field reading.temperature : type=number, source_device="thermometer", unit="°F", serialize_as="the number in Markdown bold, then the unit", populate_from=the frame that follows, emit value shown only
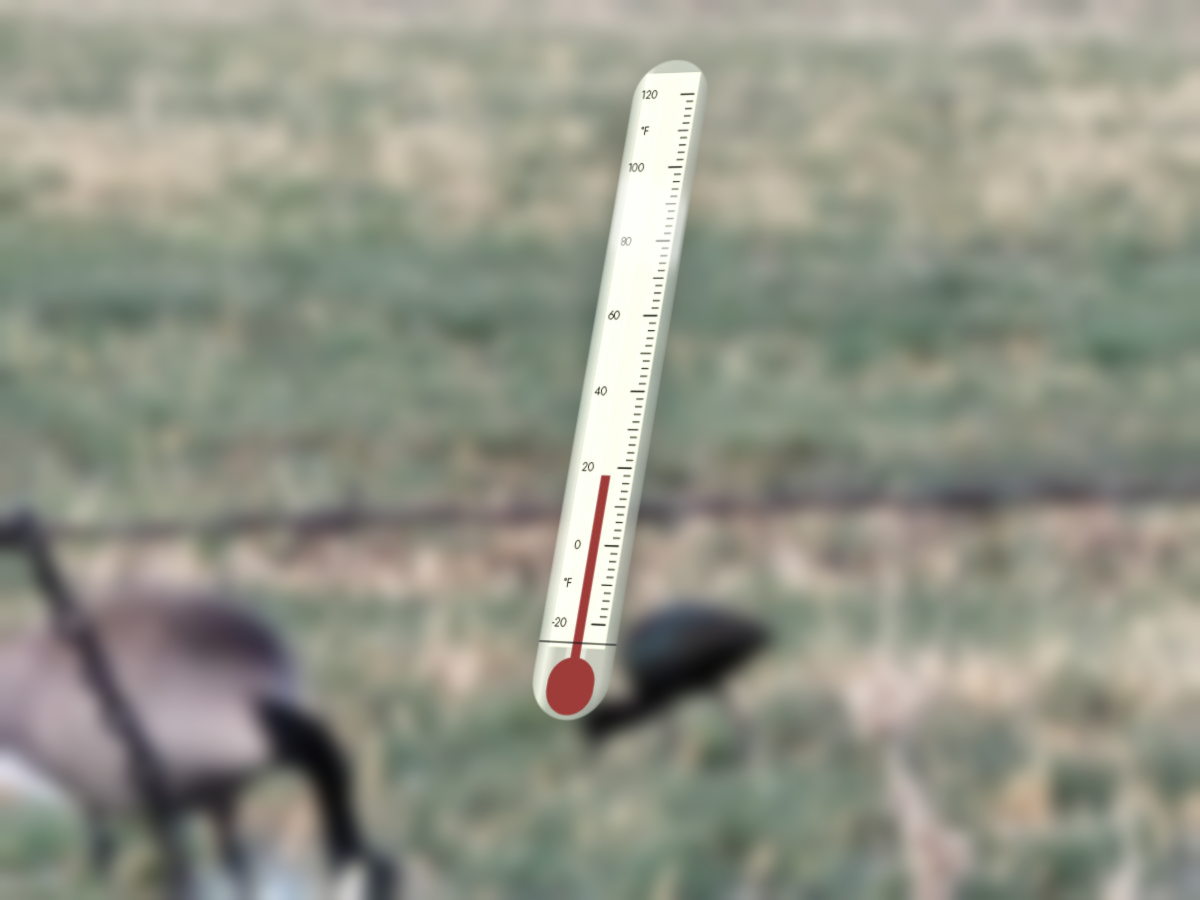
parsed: **18** °F
